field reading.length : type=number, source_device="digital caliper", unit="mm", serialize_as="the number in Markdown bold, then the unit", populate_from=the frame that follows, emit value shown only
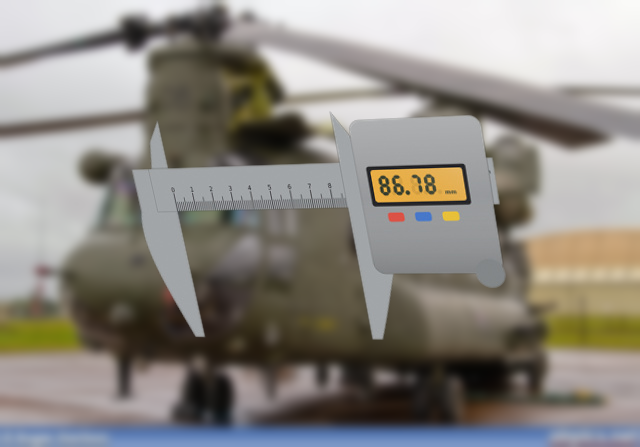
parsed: **86.78** mm
